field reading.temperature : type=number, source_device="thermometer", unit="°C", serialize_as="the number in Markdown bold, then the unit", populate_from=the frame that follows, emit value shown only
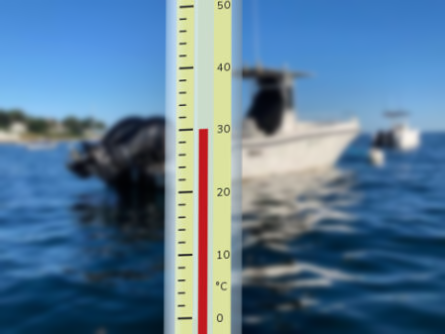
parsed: **30** °C
